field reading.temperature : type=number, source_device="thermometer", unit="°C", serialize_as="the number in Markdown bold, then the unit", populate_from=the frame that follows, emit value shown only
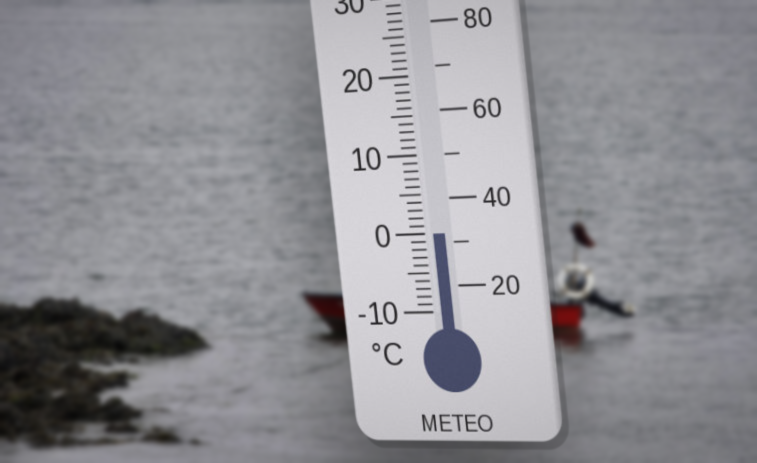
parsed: **0** °C
